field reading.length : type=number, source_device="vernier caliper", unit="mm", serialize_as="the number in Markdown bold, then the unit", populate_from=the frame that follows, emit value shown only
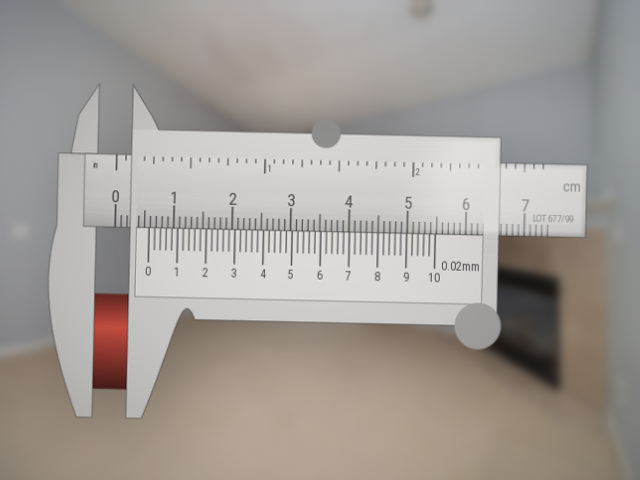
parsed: **5.8** mm
